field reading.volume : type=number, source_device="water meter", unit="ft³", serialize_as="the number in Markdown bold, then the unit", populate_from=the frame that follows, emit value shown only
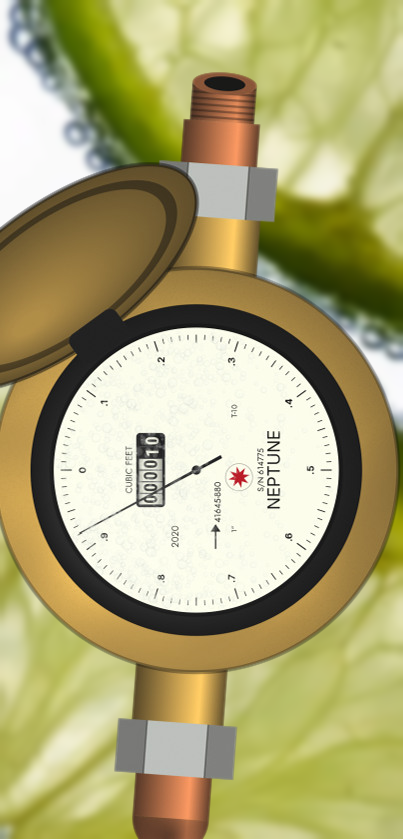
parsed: **9.92** ft³
